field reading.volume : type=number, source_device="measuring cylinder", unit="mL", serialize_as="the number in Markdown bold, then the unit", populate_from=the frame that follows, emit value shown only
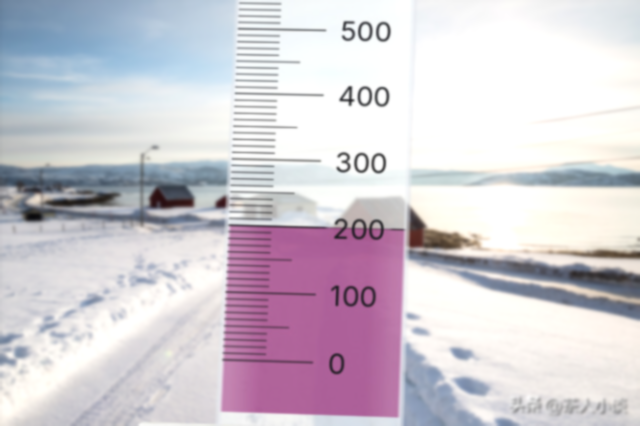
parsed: **200** mL
